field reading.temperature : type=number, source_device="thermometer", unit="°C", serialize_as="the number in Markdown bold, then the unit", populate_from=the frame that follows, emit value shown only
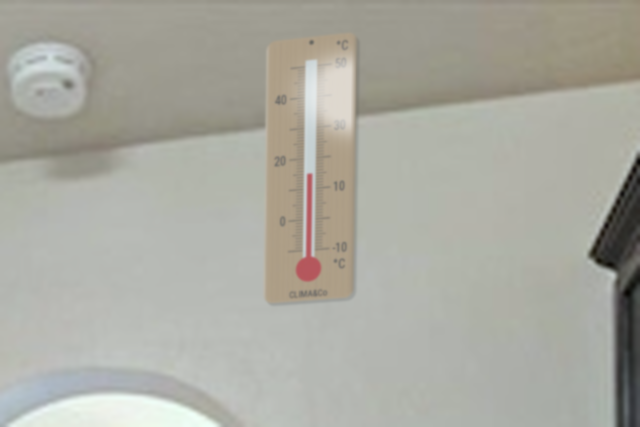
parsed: **15** °C
